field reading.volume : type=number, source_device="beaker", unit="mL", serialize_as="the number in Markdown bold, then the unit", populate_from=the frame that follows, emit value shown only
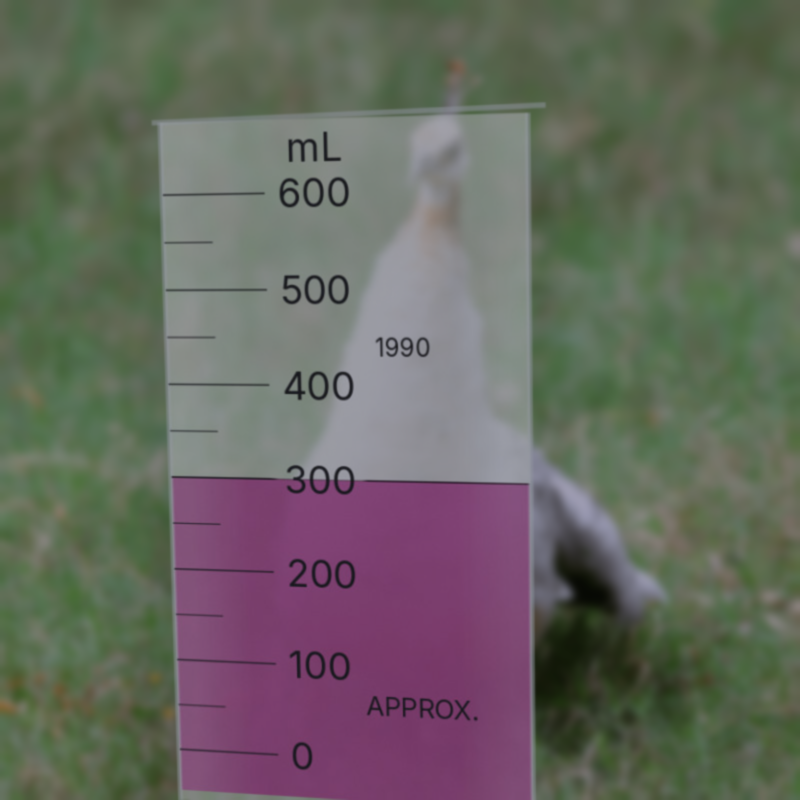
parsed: **300** mL
